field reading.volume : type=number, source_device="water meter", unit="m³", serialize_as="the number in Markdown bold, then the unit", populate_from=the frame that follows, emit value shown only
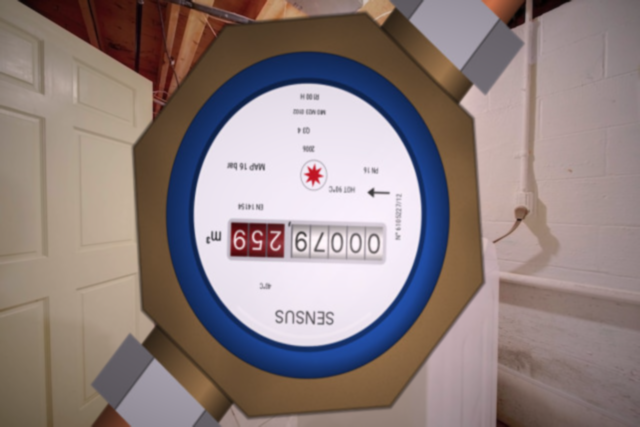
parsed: **79.259** m³
